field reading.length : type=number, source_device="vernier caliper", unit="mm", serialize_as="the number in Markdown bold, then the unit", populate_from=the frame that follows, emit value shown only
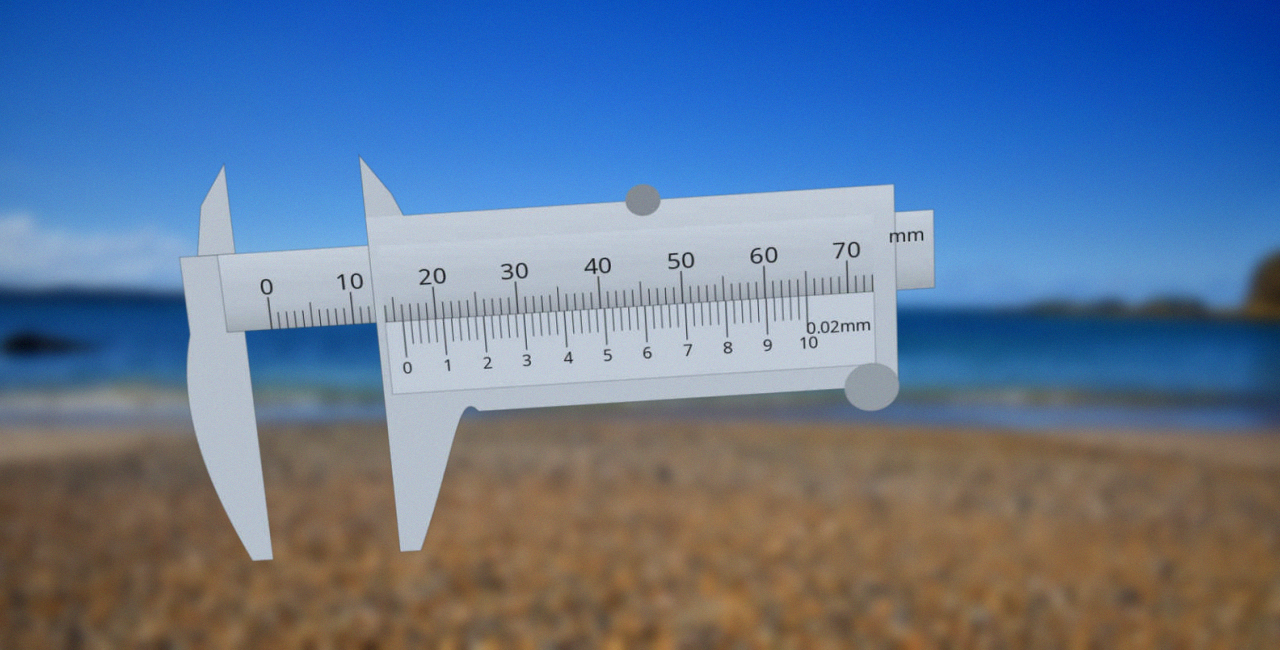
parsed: **16.0** mm
